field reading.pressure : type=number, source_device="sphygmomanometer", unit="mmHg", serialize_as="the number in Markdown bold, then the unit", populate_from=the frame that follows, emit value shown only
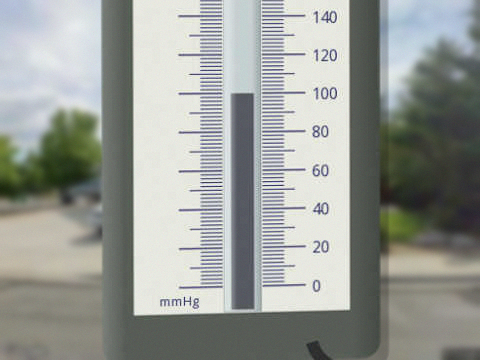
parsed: **100** mmHg
